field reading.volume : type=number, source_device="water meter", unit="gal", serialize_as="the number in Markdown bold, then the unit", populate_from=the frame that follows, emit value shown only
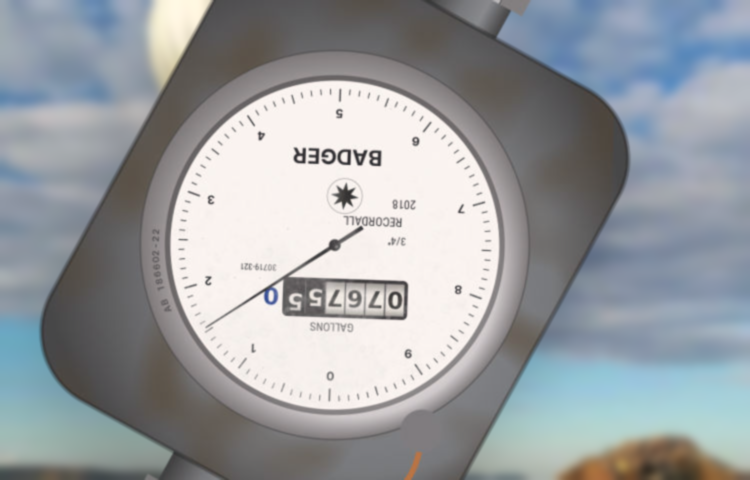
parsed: **767551.5** gal
